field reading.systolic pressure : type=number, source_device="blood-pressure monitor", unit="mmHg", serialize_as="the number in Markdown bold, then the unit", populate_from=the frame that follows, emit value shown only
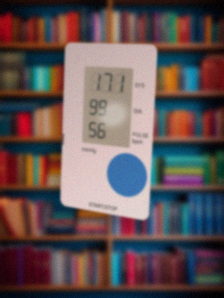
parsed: **171** mmHg
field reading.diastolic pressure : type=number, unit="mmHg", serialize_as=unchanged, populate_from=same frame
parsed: **99** mmHg
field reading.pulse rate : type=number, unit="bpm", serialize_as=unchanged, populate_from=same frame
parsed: **56** bpm
